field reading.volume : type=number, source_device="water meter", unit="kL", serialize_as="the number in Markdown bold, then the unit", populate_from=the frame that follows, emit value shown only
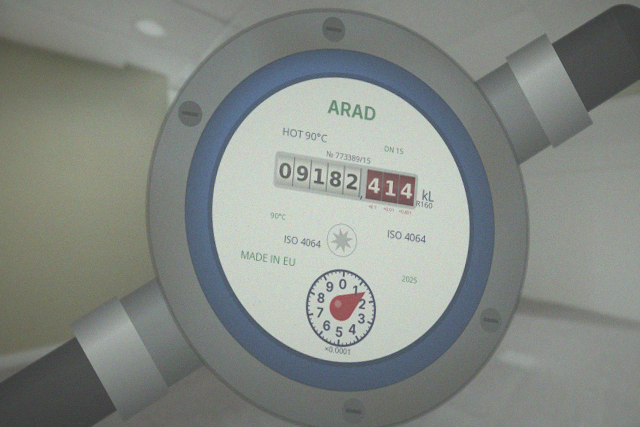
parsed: **9182.4141** kL
